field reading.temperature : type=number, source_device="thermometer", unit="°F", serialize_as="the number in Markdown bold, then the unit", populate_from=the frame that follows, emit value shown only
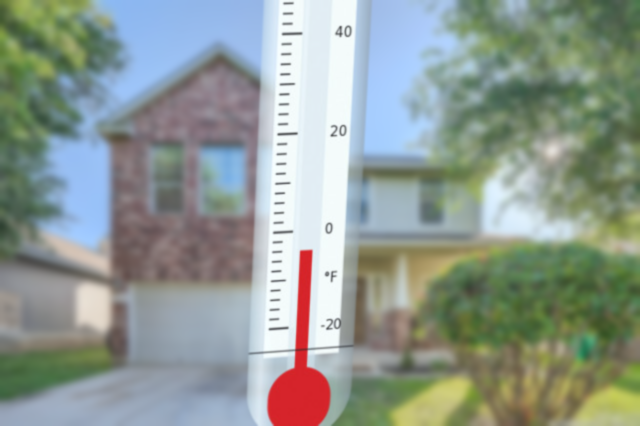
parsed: **-4** °F
